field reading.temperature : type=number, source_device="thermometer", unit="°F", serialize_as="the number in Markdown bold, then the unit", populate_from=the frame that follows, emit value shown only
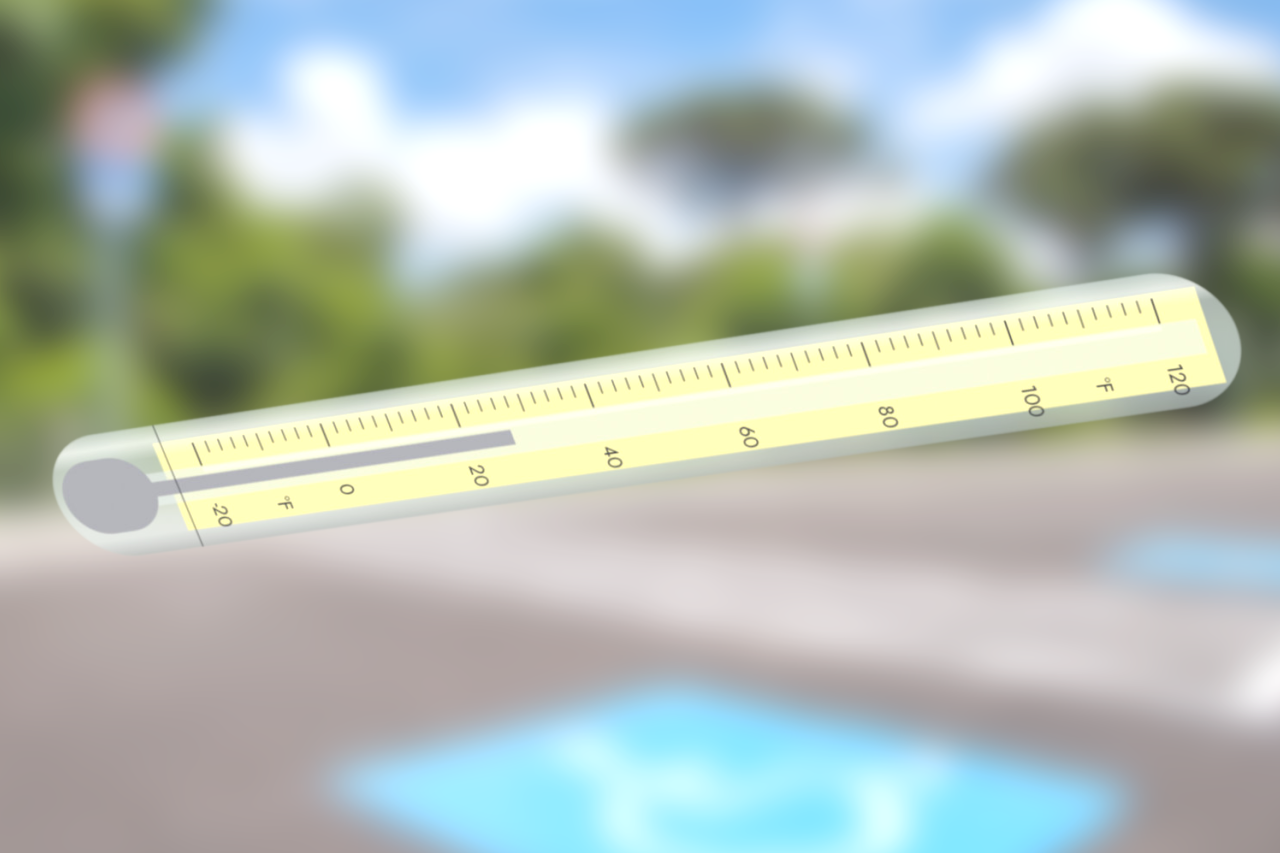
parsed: **27** °F
